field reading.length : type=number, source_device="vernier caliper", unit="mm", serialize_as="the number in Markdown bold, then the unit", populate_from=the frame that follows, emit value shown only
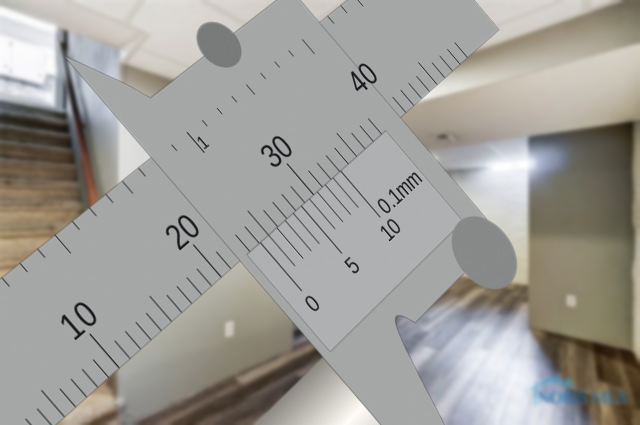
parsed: **24.1** mm
